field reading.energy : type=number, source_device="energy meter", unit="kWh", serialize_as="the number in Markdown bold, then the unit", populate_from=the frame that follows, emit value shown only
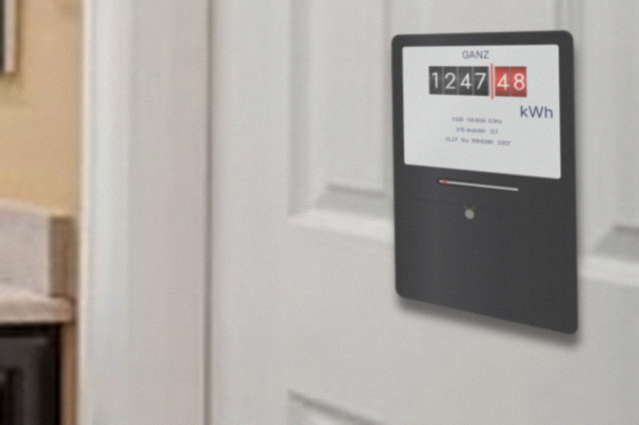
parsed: **1247.48** kWh
